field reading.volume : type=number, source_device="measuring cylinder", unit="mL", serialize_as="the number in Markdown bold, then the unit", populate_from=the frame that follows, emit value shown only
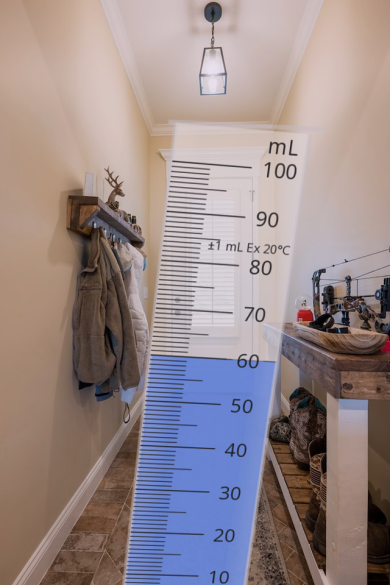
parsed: **60** mL
